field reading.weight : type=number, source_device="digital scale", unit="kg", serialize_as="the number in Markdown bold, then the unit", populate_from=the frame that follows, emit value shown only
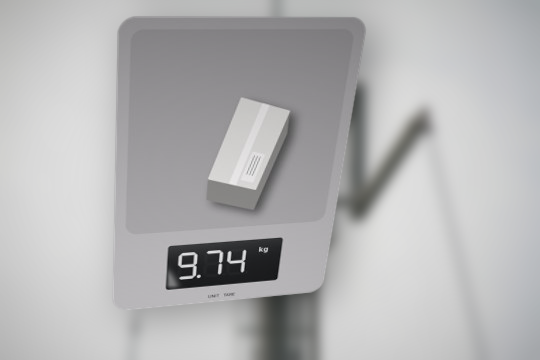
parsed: **9.74** kg
